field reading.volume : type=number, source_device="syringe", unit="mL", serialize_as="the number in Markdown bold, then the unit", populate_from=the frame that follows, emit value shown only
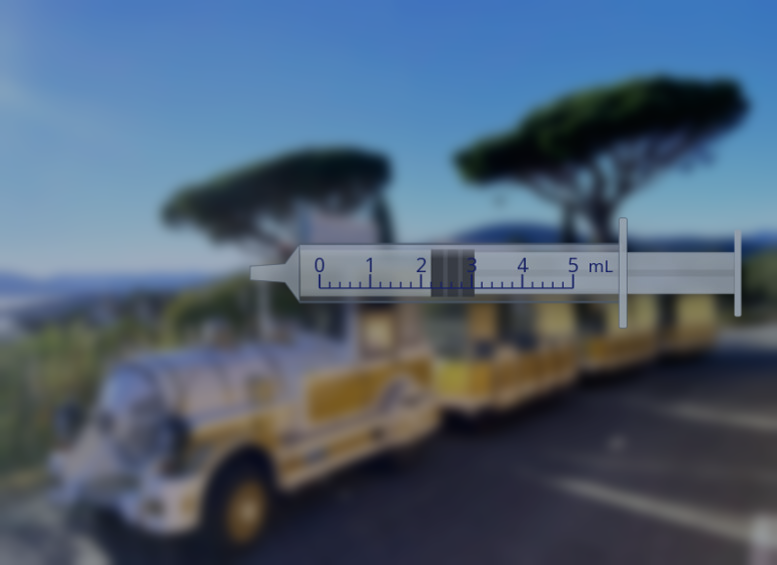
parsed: **2.2** mL
